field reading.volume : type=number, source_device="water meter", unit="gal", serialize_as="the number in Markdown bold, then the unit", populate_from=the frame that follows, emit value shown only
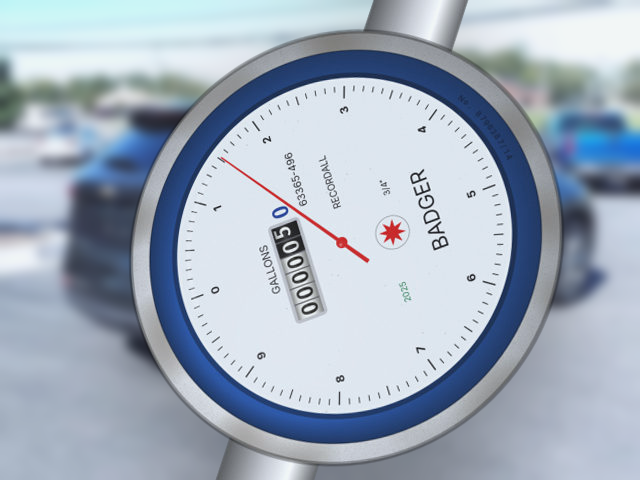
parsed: **51.5** gal
